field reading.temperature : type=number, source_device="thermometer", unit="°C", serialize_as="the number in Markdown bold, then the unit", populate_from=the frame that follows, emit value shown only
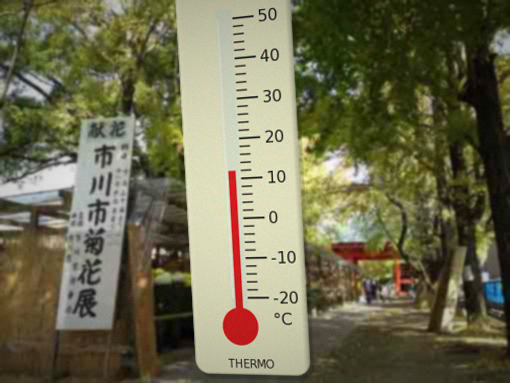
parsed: **12** °C
